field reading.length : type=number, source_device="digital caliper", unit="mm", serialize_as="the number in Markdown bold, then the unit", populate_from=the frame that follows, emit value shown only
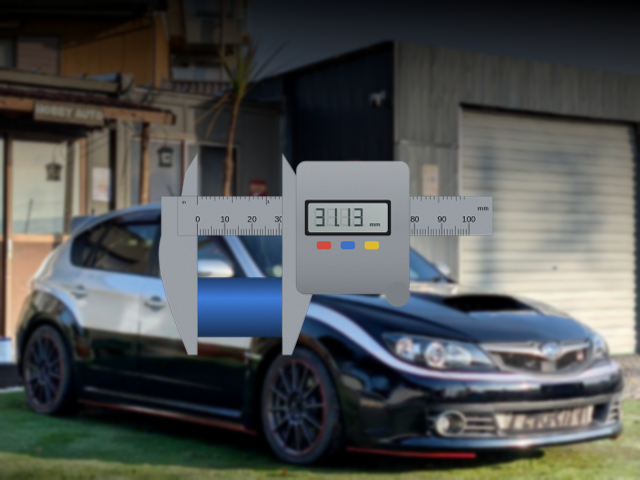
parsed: **31.13** mm
